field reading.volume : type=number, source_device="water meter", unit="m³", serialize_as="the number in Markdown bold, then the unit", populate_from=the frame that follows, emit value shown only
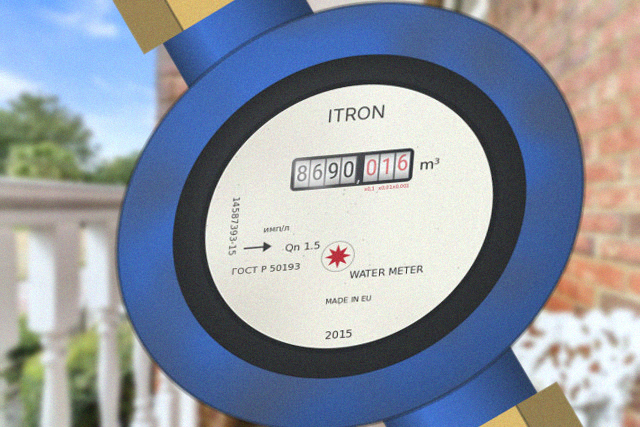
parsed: **8690.016** m³
